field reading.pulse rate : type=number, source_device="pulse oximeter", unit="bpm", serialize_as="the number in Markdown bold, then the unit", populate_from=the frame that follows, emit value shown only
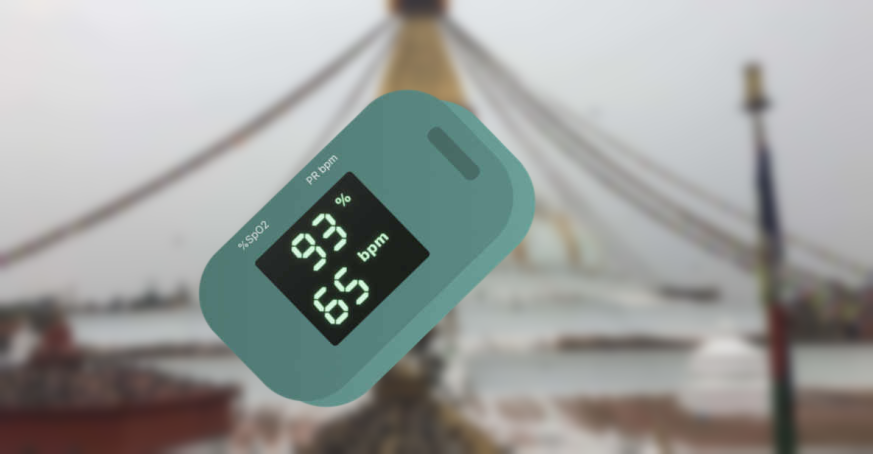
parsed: **65** bpm
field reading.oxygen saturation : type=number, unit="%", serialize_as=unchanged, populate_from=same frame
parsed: **93** %
